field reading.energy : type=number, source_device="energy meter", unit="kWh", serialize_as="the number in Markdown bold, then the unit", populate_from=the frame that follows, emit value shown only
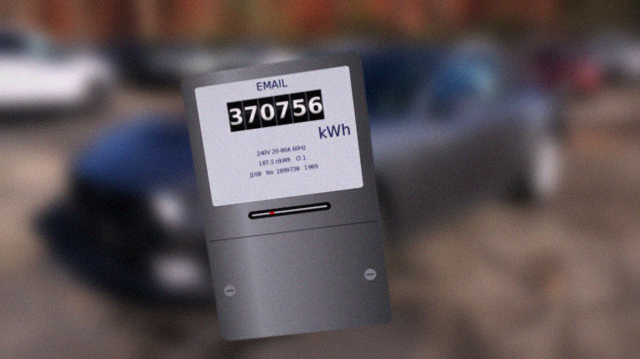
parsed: **370756** kWh
